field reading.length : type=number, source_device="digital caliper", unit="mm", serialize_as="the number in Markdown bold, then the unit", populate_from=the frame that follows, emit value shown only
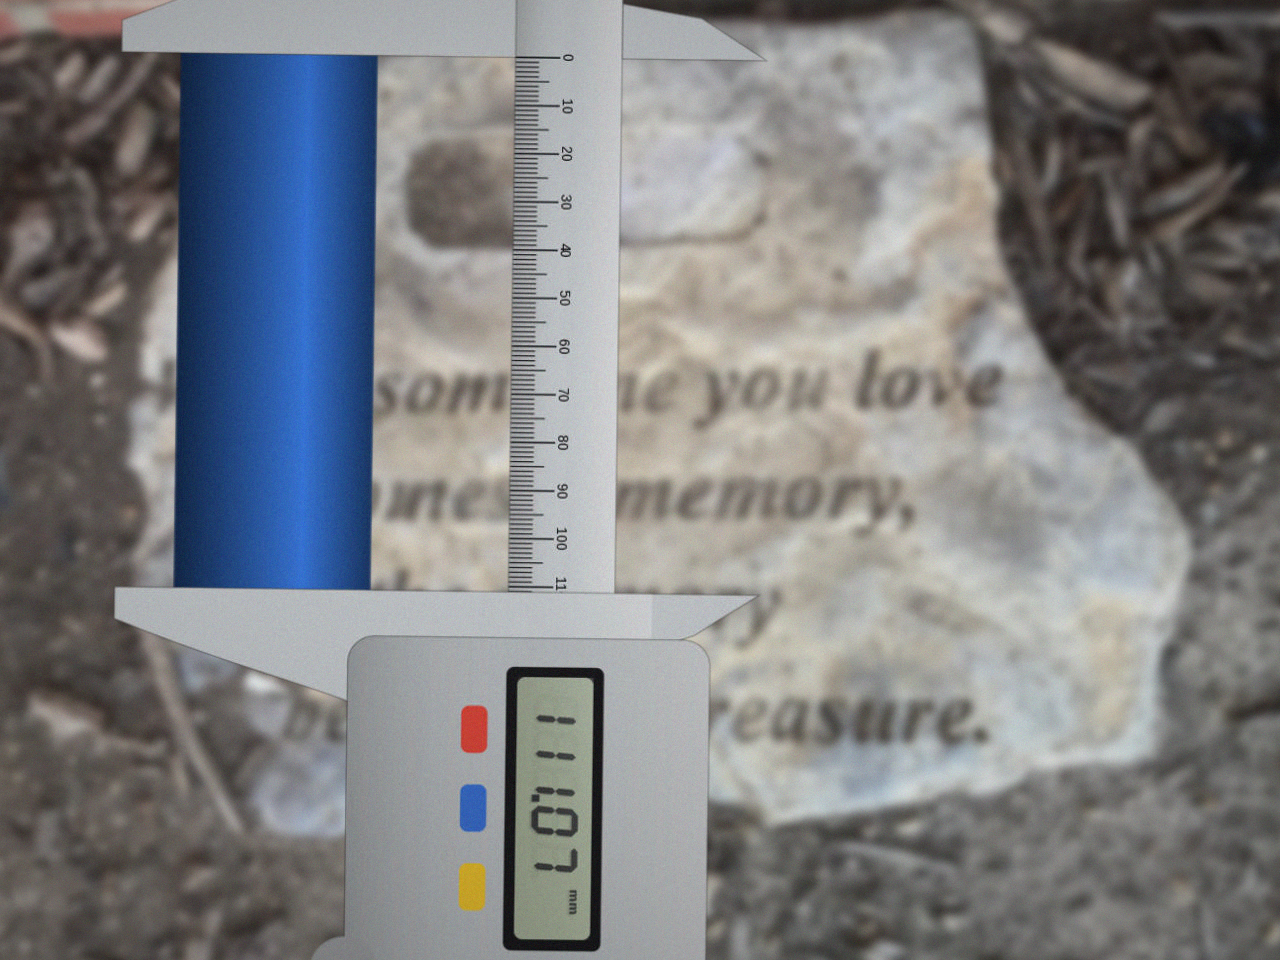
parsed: **111.07** mm
